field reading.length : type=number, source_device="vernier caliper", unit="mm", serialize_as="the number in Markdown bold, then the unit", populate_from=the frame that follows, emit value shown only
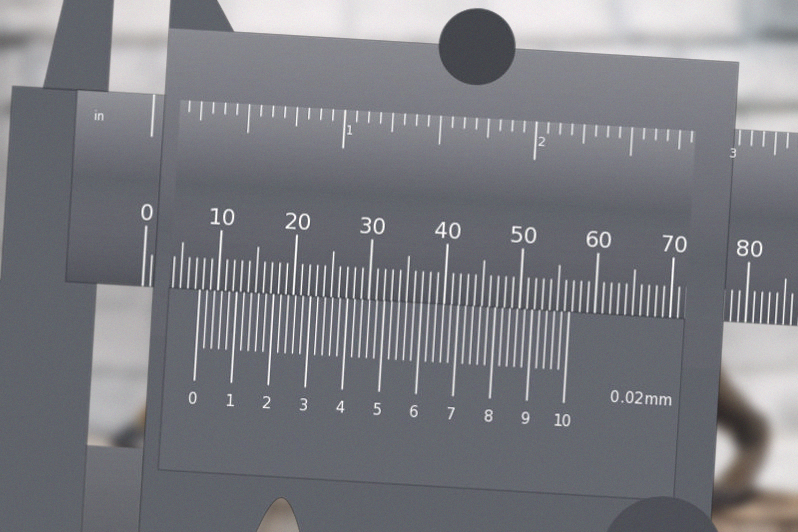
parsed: **7.6** mm
